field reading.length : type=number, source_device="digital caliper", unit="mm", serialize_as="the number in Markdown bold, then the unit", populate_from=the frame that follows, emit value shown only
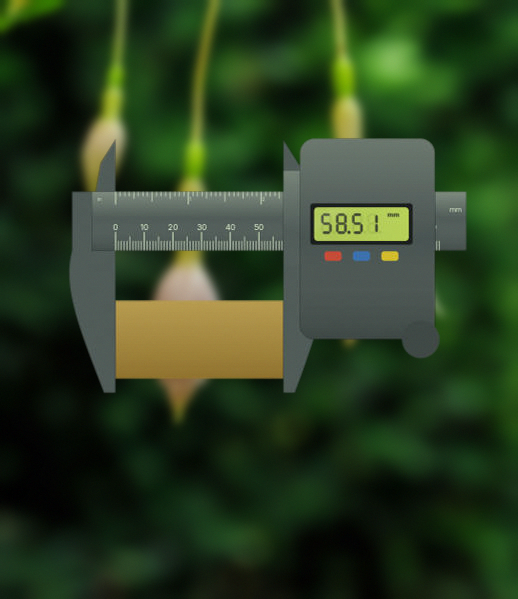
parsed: **58.51** mm
